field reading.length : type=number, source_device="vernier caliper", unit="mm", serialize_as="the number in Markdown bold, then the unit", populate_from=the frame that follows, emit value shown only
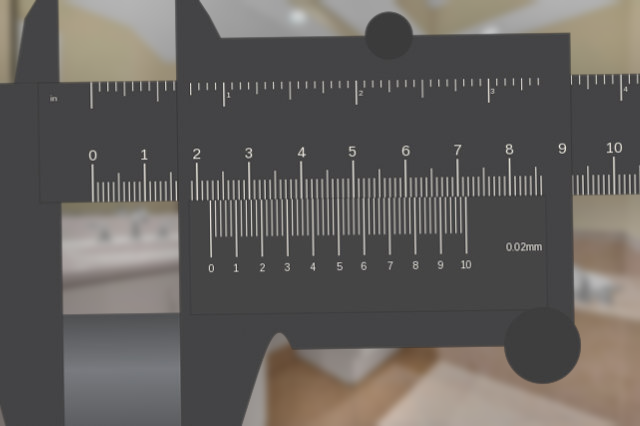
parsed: **22.5** mm
